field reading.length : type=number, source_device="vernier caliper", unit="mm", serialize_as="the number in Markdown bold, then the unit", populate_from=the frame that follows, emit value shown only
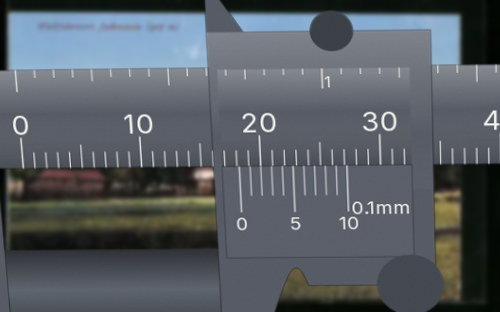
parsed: **18.2** mm
